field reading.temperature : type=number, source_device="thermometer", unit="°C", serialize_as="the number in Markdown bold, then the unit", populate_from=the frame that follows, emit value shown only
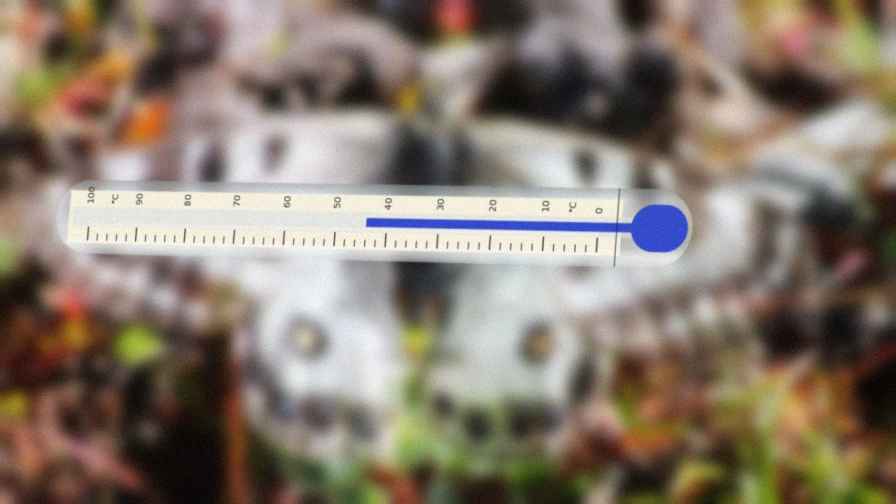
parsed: **44** °C
